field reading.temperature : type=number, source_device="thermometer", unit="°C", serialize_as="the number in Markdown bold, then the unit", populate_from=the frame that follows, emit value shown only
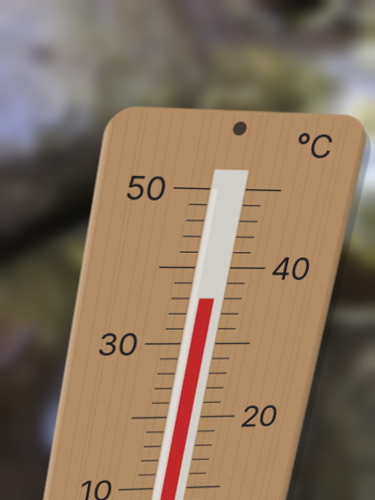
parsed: **36** °C
